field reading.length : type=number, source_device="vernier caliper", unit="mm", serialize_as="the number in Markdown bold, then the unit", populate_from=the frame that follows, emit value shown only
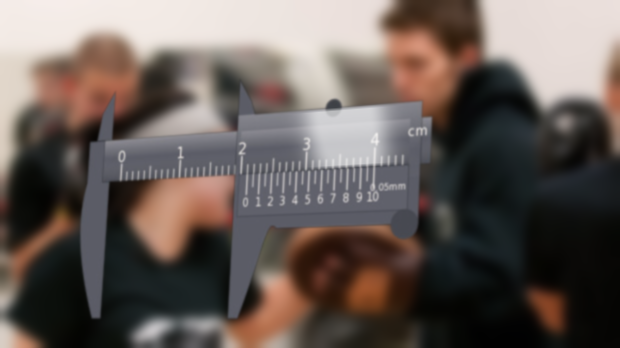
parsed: **21.0** mm
